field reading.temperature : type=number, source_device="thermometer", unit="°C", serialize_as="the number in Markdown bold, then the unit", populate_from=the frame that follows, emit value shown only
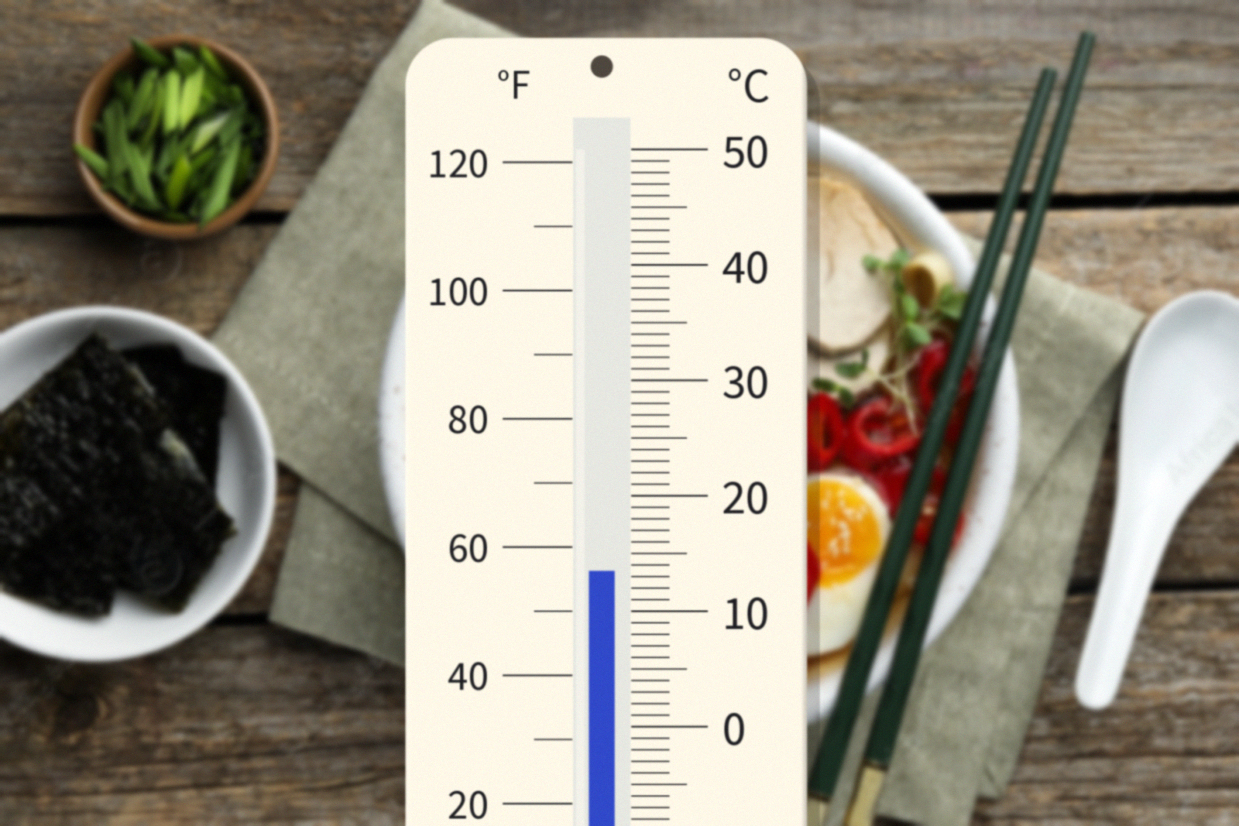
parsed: **13.5** °C
